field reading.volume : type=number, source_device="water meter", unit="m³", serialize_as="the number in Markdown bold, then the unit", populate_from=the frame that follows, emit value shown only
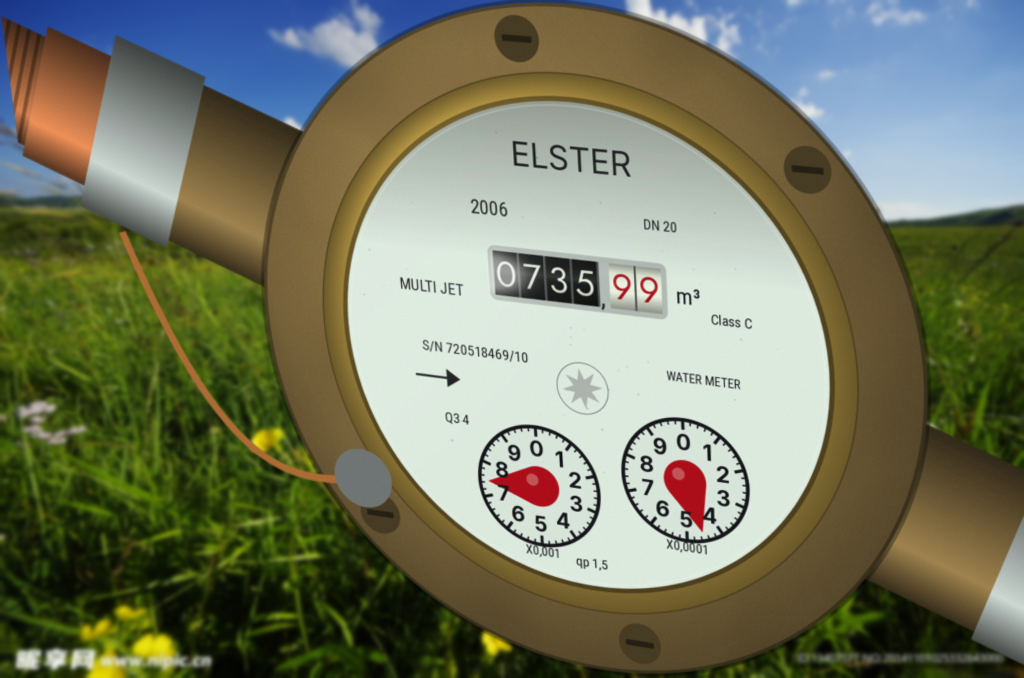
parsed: **735.9974** m³
